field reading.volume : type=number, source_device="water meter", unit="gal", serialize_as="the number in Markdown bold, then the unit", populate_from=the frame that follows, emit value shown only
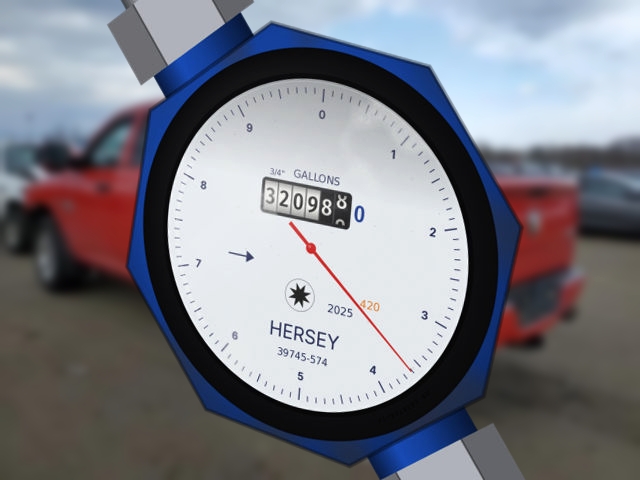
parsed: **3209883.6** gal
